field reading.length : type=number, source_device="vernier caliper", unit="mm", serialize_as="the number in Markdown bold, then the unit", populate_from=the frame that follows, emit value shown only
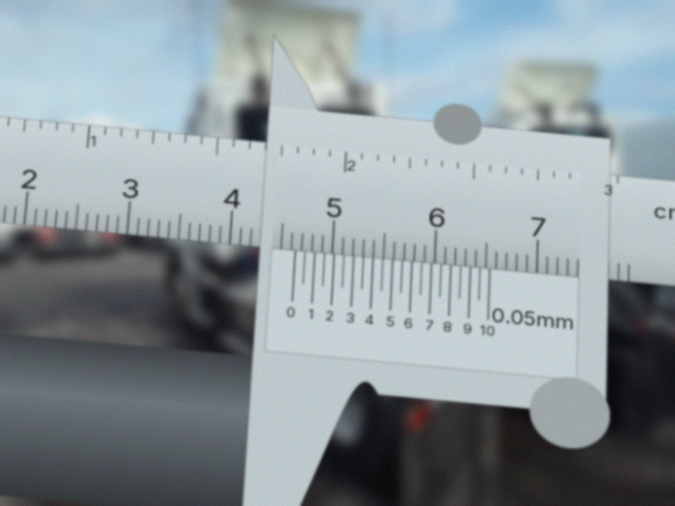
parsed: **46.4** mm
